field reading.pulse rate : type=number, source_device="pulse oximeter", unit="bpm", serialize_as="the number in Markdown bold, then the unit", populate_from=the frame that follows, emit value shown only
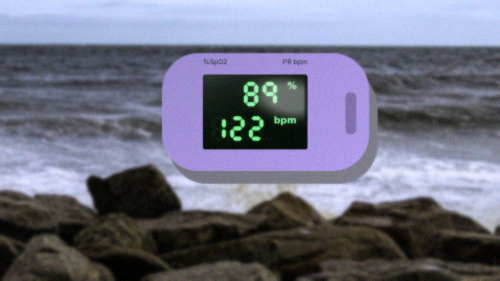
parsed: **122** bpm
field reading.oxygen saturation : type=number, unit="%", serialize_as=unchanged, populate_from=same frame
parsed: **89** %
